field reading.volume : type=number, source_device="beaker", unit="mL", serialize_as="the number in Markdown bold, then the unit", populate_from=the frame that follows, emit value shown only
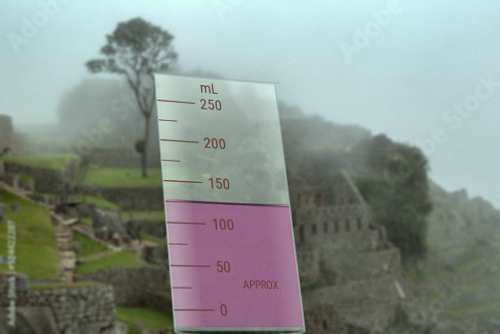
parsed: **125** mL
